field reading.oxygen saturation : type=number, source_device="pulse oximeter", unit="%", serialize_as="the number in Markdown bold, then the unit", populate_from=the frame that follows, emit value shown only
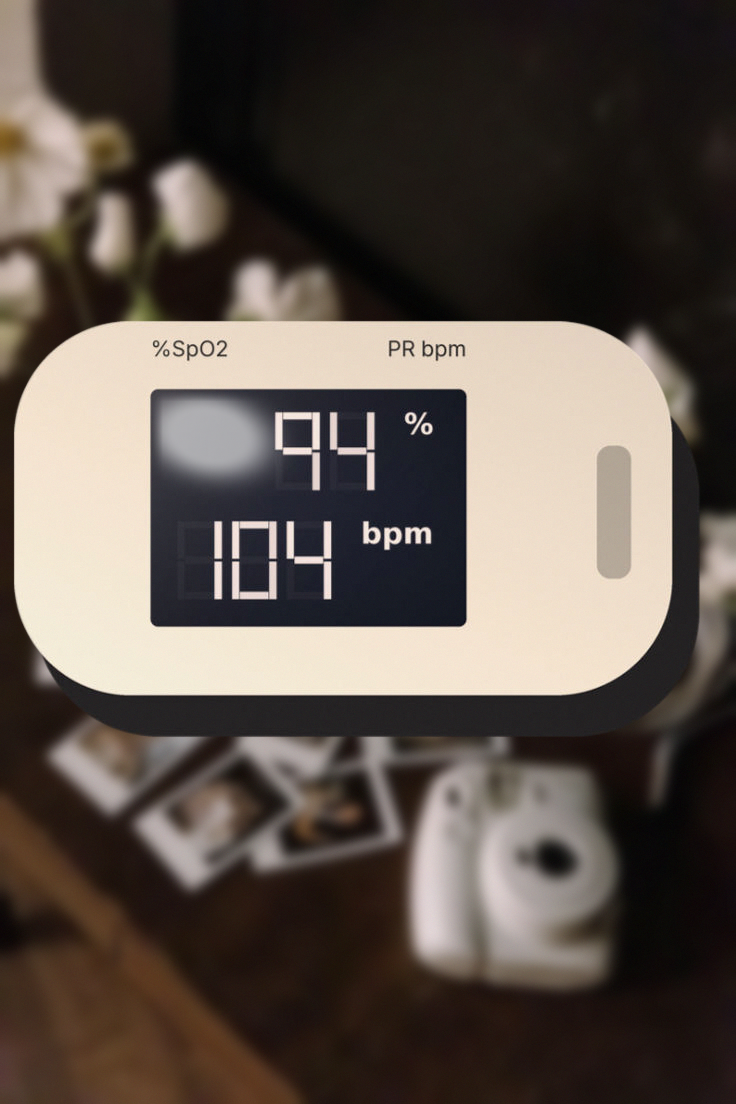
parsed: **94** %
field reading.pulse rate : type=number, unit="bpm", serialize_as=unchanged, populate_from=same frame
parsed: **104** bpm
